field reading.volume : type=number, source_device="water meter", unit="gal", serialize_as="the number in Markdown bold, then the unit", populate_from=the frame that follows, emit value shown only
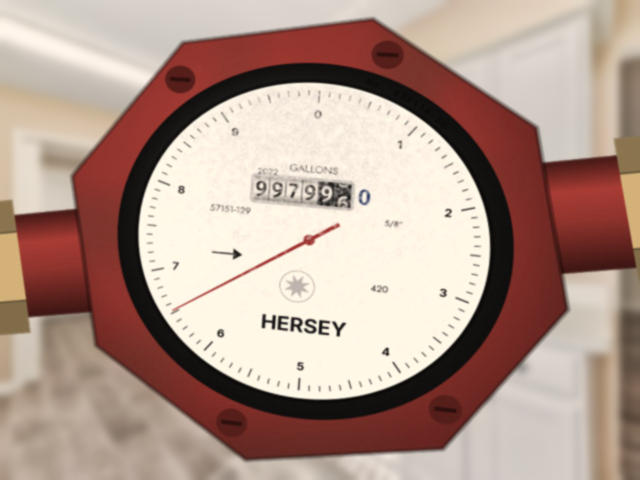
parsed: **9979956.5** gal
